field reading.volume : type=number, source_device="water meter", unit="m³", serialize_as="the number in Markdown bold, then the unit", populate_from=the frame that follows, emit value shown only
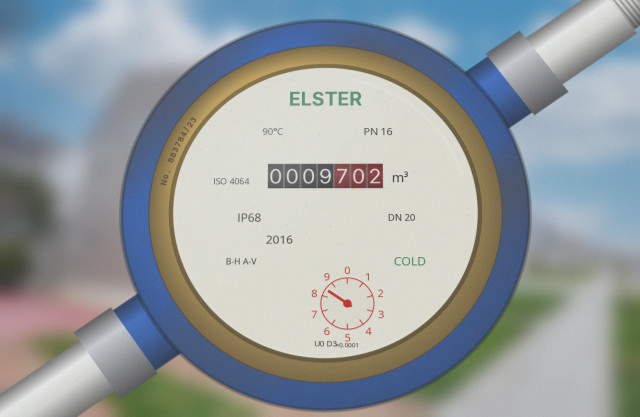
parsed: **9.7028** m³
